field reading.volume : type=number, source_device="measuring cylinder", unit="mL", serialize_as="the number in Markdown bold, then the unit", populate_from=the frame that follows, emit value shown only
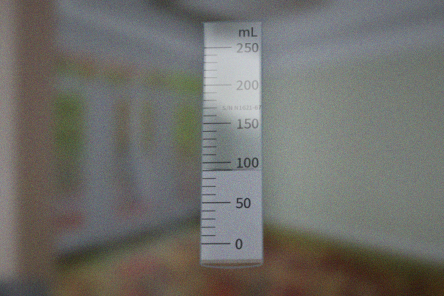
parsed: **90** mL
